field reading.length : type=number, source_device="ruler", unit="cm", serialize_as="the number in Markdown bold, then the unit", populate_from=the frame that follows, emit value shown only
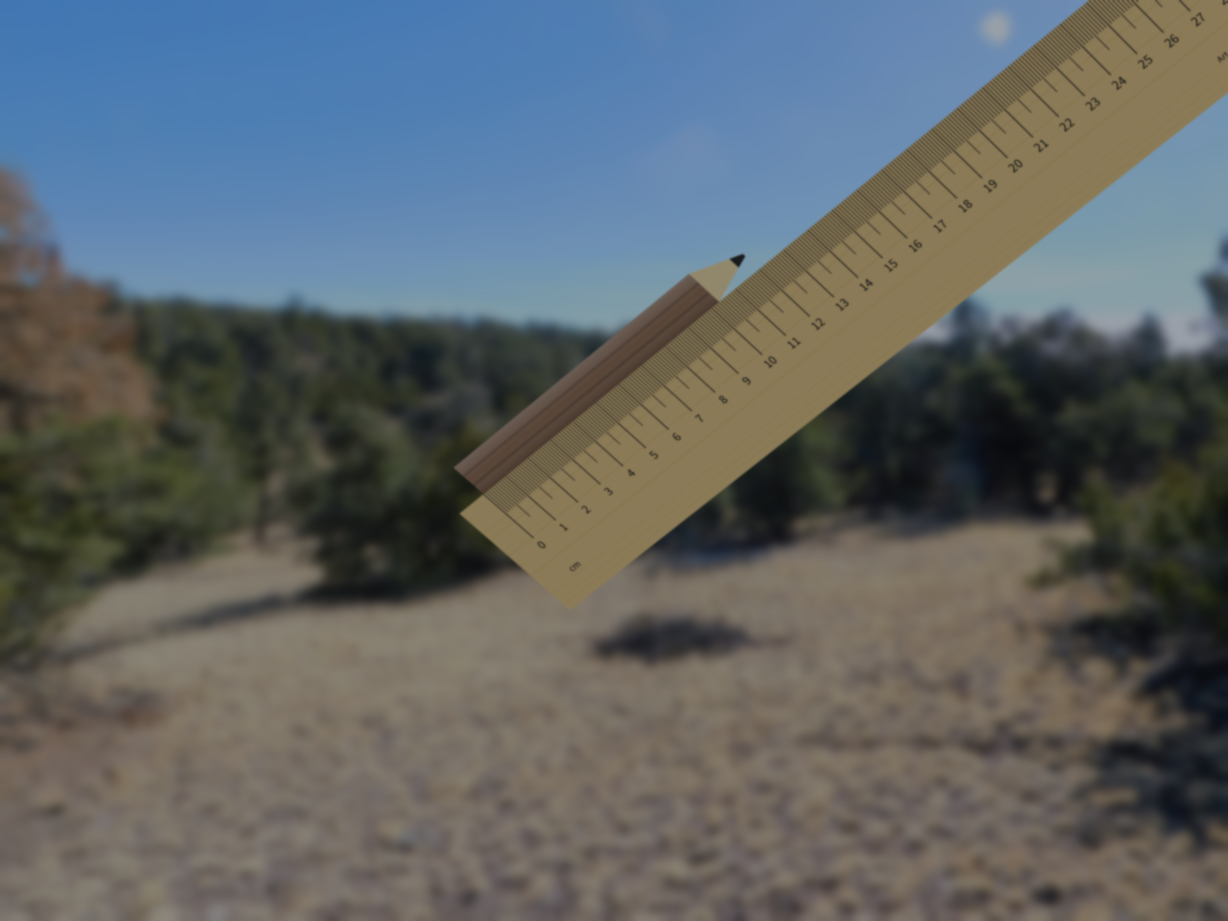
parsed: **12** cm
